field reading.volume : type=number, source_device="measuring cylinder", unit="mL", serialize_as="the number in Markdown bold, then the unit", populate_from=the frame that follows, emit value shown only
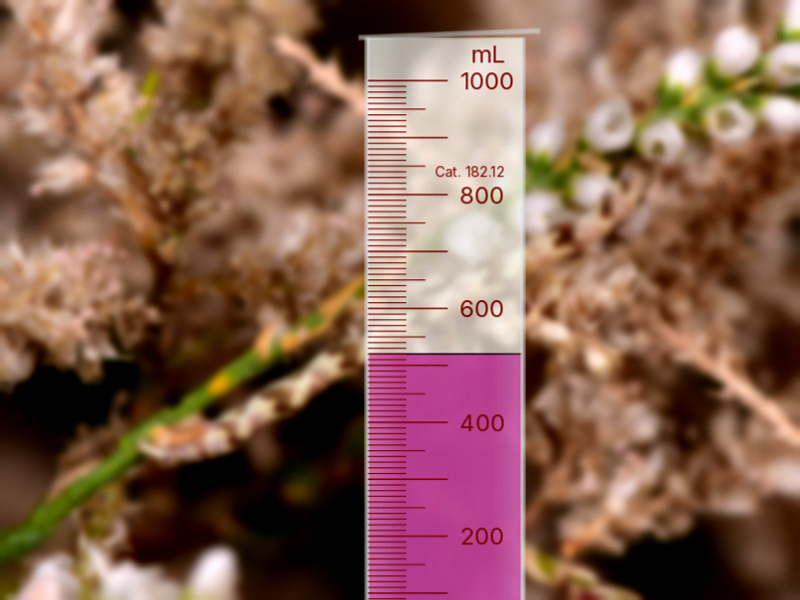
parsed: **520** mL
